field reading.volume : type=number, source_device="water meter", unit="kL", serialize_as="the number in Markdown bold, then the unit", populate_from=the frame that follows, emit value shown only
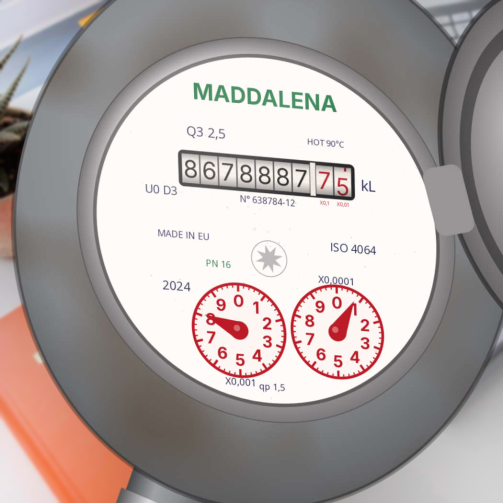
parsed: **8678887.7480** kL
